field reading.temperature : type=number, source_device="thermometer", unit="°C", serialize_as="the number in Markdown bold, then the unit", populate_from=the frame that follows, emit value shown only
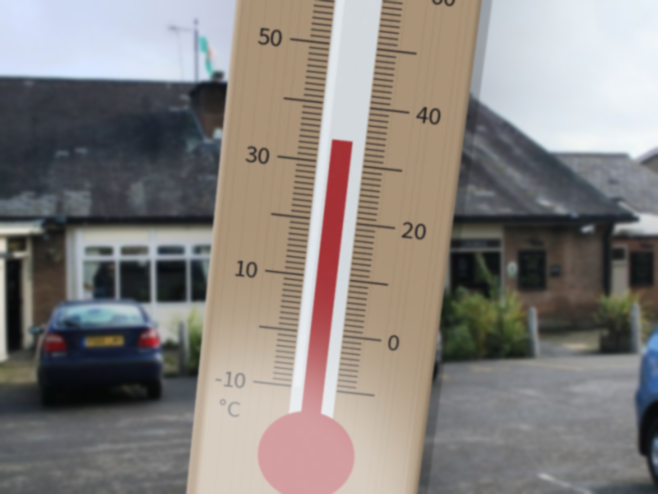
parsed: **34** °C
